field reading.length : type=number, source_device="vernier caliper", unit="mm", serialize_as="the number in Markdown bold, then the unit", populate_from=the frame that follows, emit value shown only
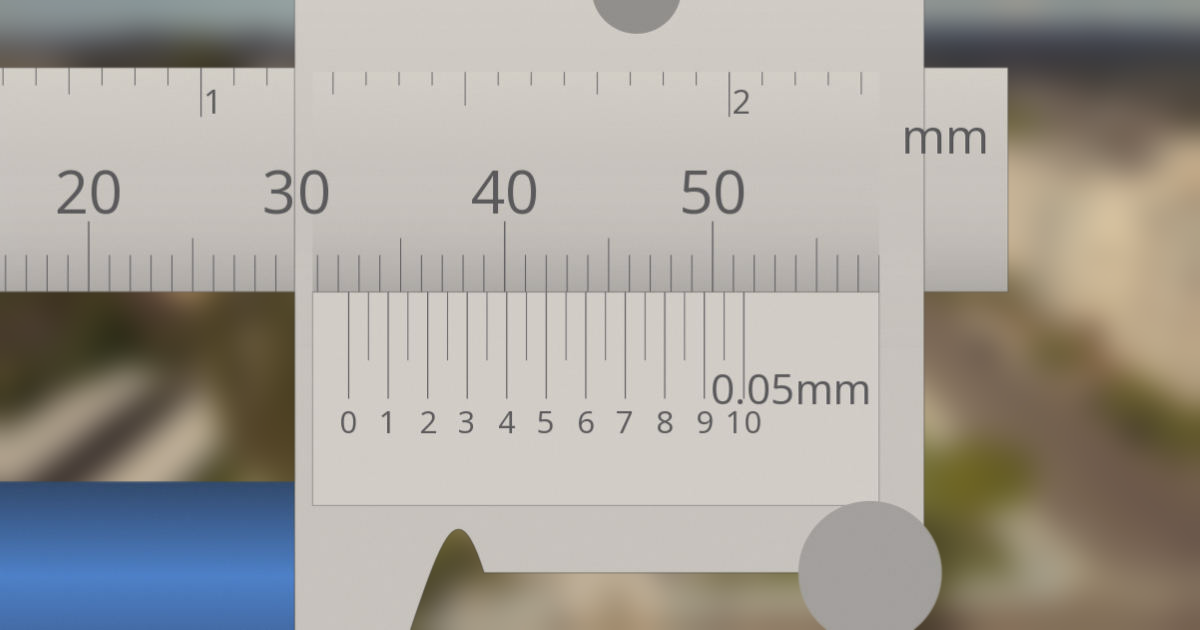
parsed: **32.5** mm
